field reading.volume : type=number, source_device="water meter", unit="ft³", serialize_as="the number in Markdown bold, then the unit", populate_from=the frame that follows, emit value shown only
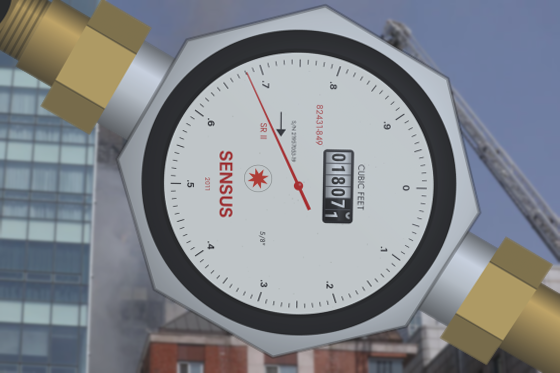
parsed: **18070.68** ft³
